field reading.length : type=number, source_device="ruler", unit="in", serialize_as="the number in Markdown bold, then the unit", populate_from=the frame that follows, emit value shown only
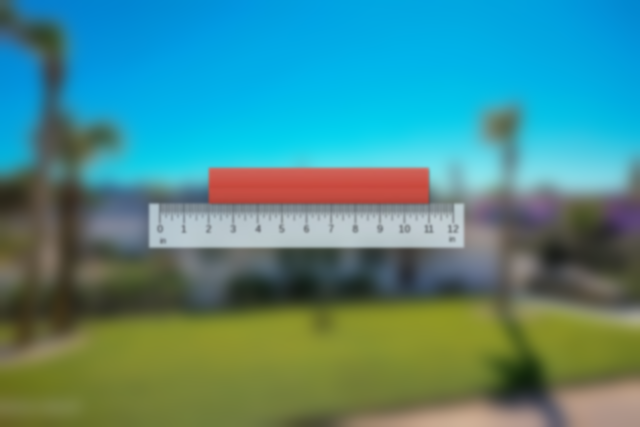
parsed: **9** in
